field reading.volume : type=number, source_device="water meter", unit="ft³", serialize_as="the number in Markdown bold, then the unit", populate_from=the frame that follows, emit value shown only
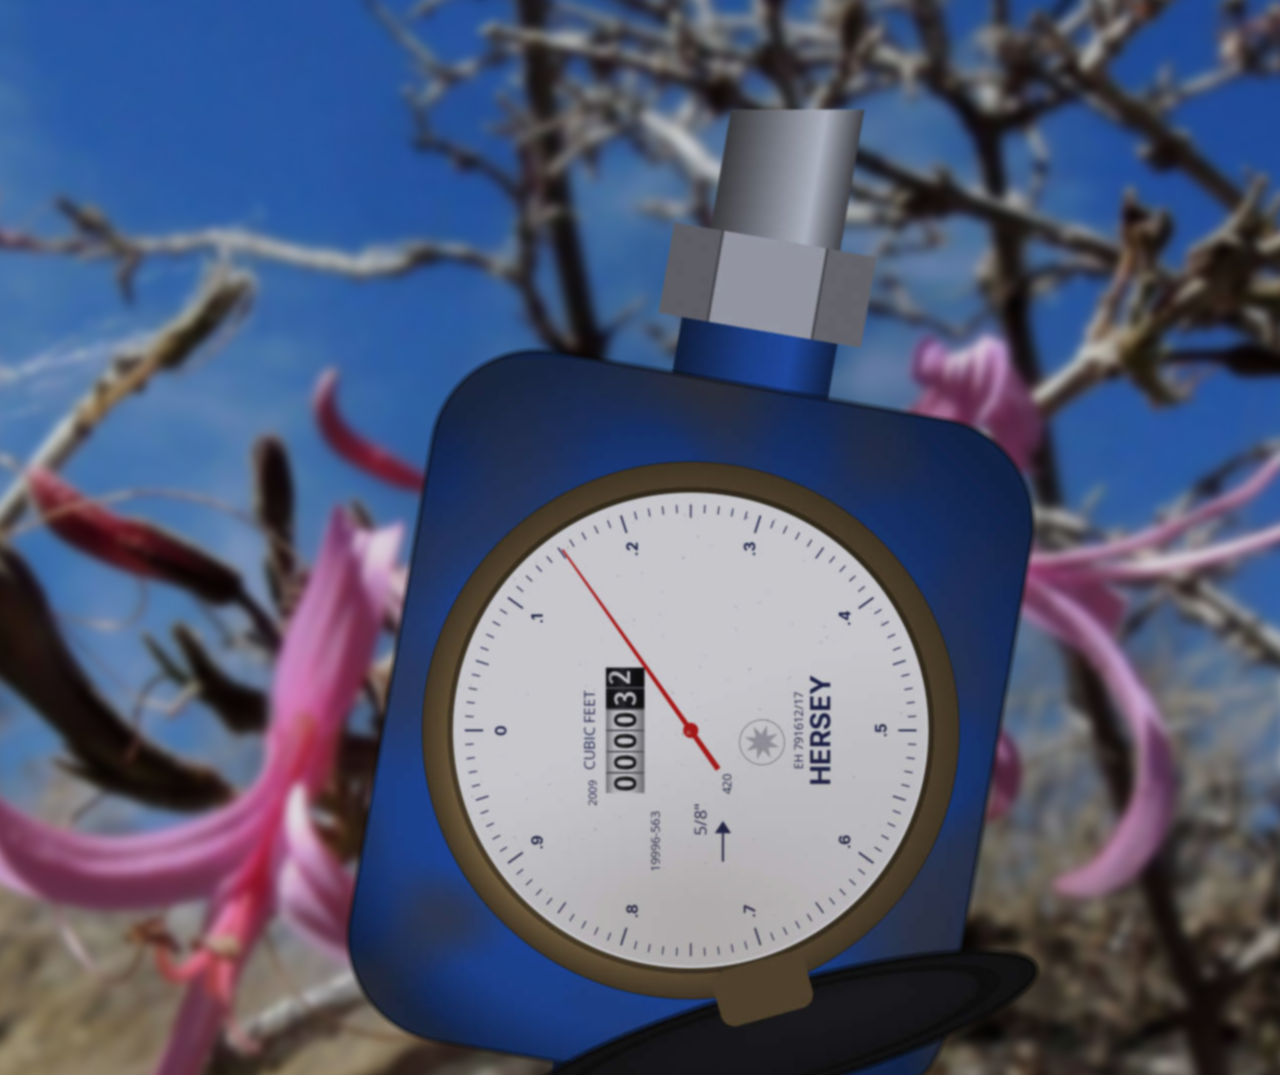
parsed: **32.15** ft³
